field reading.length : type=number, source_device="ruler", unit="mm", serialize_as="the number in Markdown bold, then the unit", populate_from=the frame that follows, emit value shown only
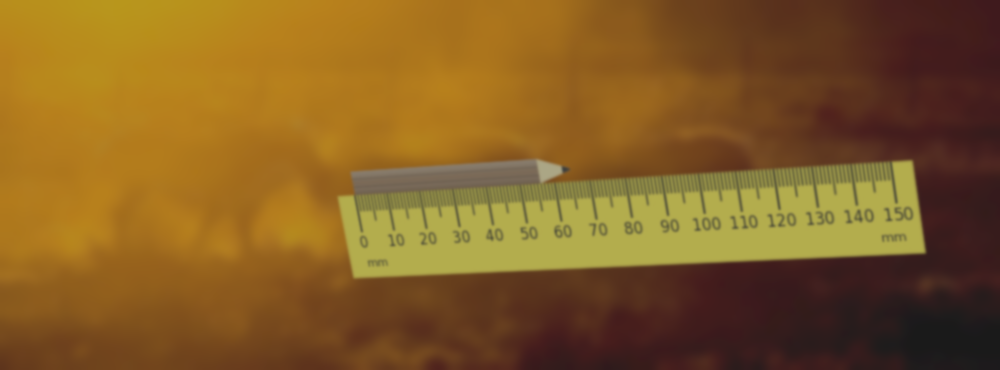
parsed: **65** mm
